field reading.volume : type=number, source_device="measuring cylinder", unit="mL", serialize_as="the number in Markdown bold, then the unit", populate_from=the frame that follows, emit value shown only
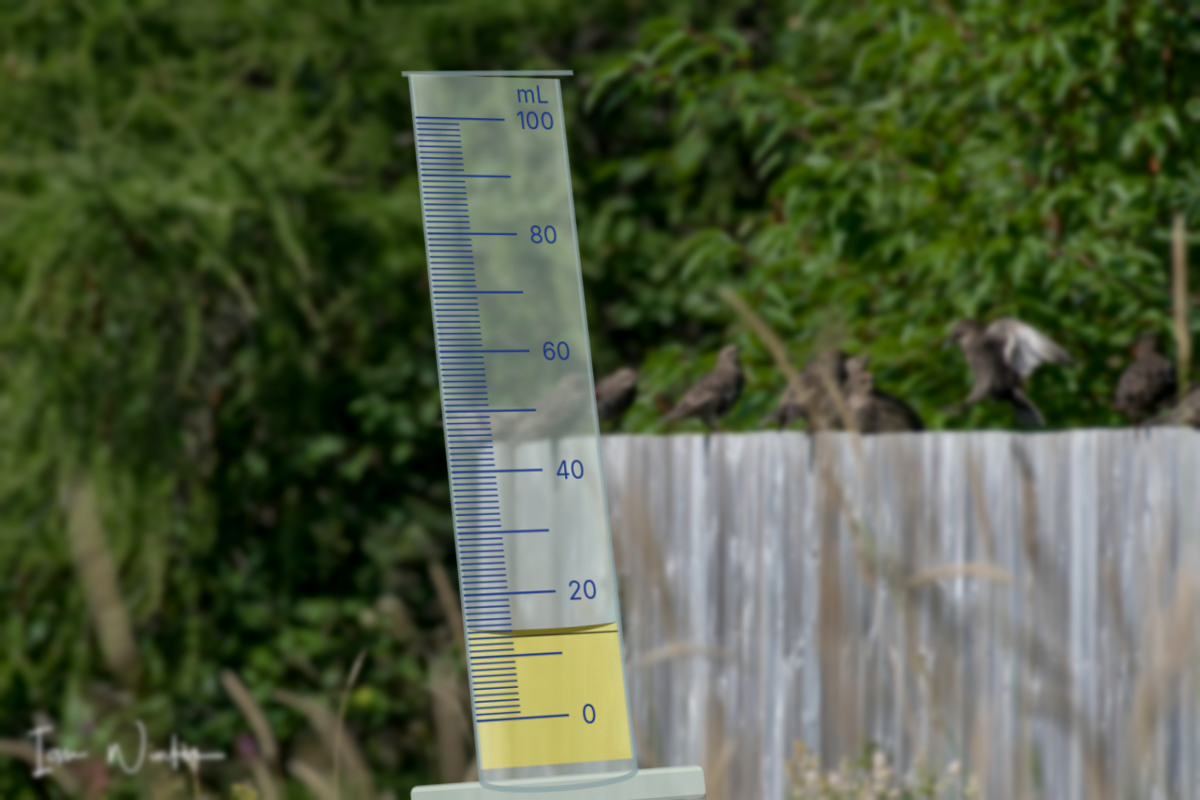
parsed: **13** mL
